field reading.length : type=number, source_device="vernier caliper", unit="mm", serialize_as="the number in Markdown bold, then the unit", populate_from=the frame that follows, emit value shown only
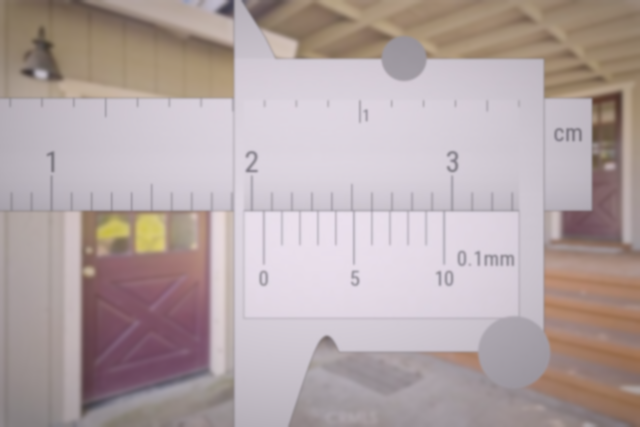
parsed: **20.6** mm
